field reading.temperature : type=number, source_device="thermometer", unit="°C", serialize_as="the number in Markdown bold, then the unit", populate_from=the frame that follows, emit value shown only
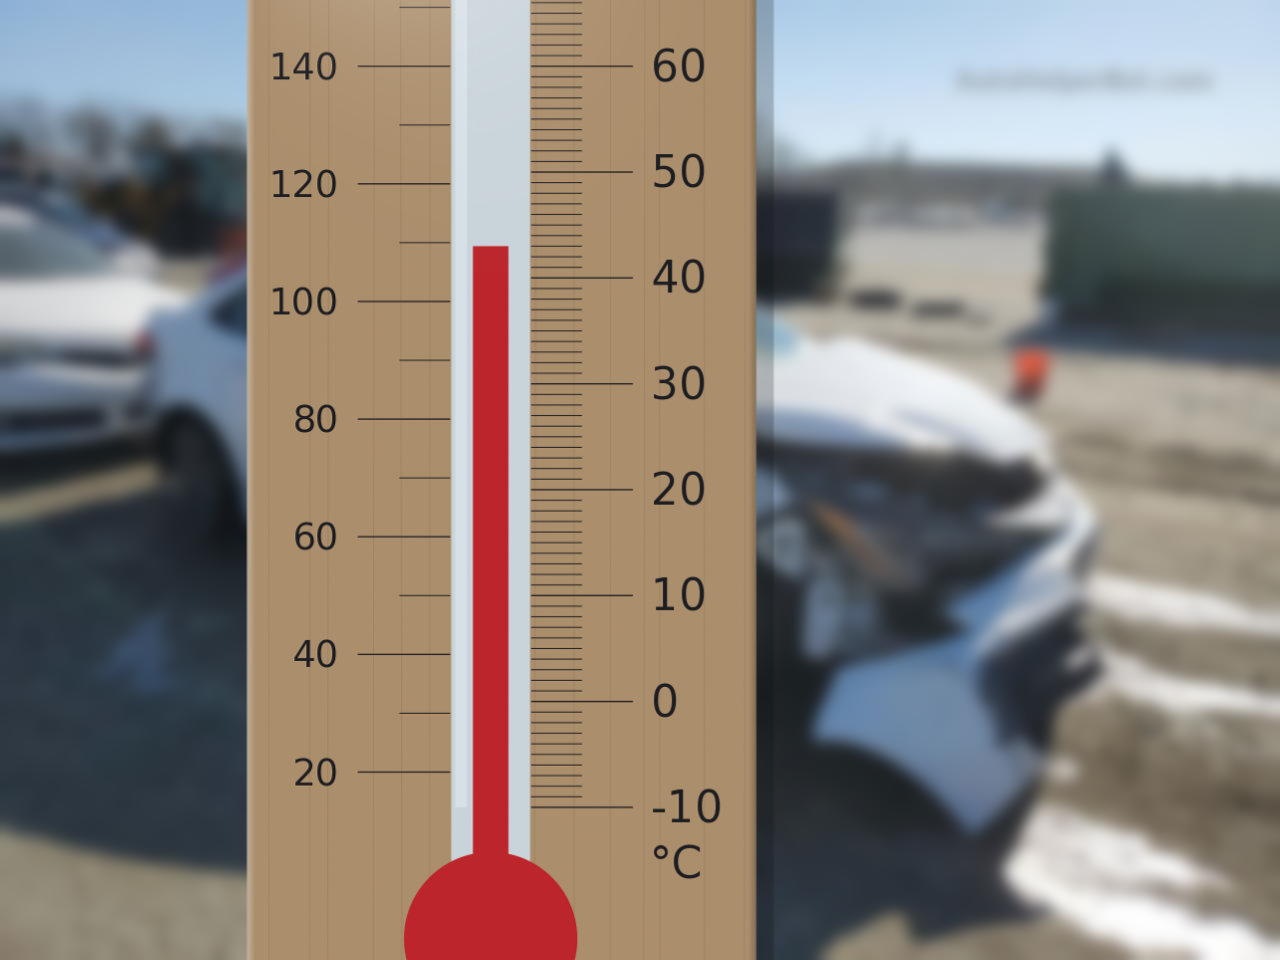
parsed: **43** °C
